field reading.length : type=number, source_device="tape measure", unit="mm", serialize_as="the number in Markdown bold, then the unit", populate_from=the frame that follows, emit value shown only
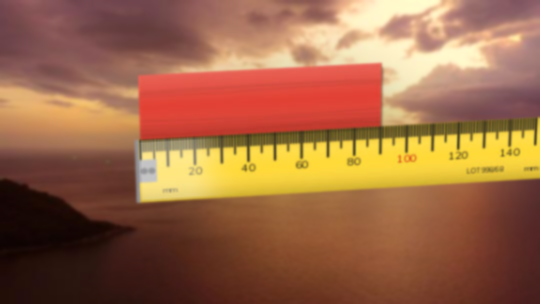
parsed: **90** mm
